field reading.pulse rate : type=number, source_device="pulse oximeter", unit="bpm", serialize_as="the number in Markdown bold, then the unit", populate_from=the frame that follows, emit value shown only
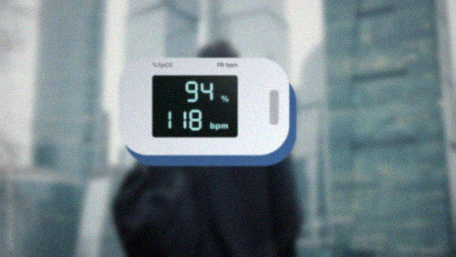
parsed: **118** bpm
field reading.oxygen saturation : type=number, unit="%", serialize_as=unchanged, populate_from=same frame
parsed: **94** %
